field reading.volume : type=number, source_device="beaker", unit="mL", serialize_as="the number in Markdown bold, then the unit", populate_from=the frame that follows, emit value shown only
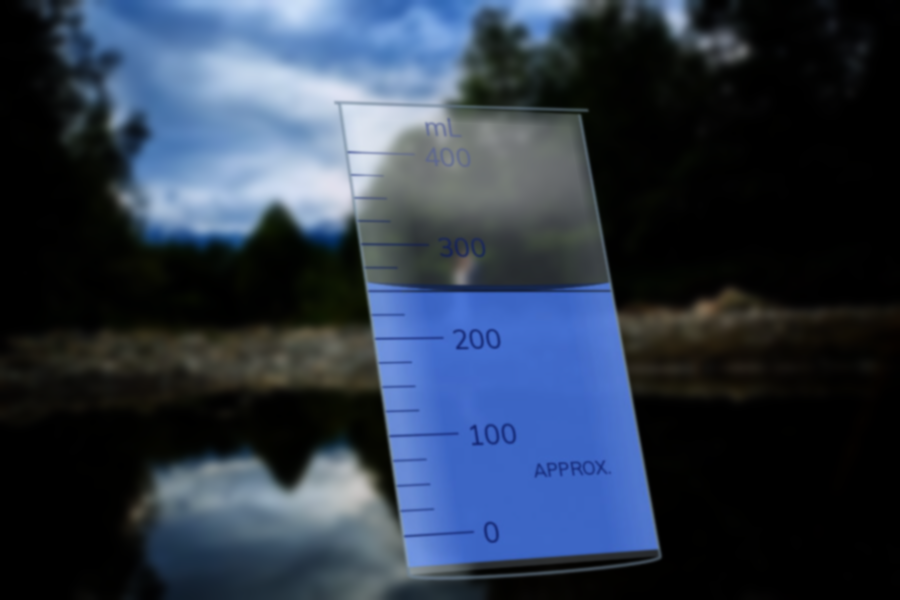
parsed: **250** mL
